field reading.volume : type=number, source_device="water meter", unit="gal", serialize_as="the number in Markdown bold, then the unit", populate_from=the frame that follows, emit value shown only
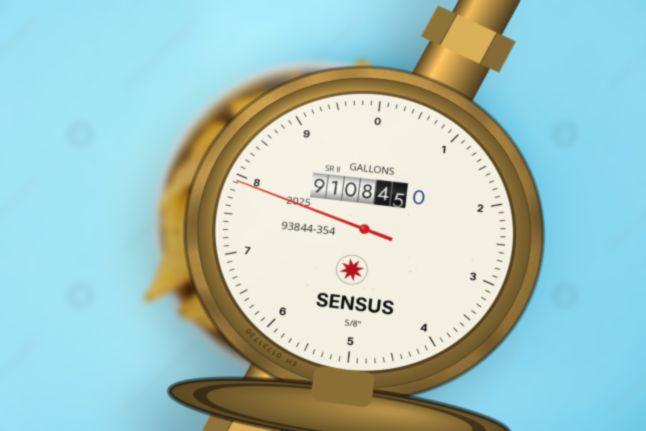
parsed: **9108447.9** gal
